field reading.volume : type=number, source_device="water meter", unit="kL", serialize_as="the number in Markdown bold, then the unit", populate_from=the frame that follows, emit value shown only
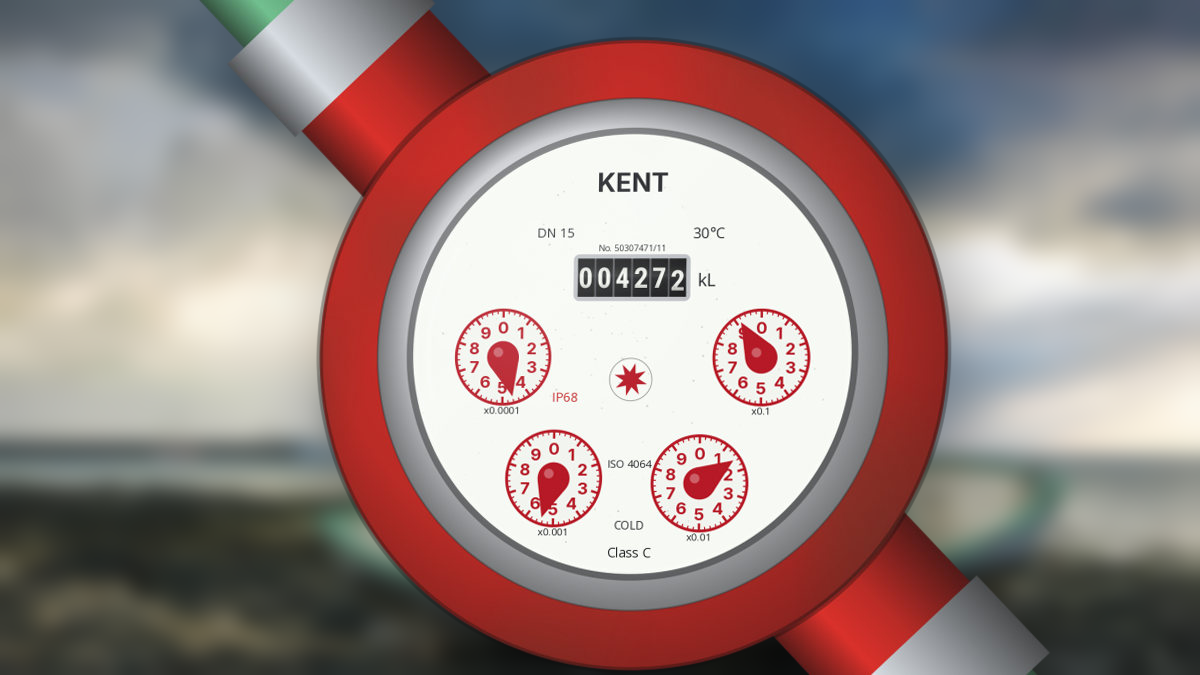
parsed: **4271.9154** kL
